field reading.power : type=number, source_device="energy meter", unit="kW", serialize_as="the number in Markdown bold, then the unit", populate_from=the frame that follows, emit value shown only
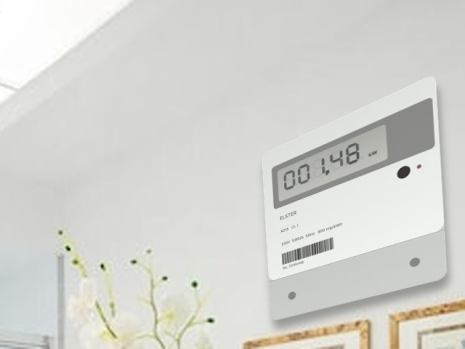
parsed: **1.48** kW
